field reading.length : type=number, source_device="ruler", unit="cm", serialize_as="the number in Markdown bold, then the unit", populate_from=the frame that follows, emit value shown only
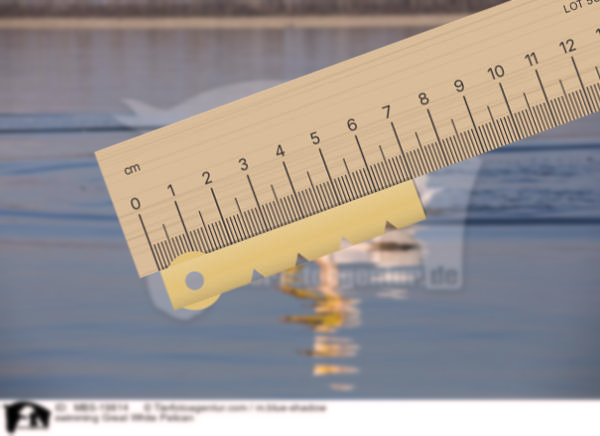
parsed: **7** cm
